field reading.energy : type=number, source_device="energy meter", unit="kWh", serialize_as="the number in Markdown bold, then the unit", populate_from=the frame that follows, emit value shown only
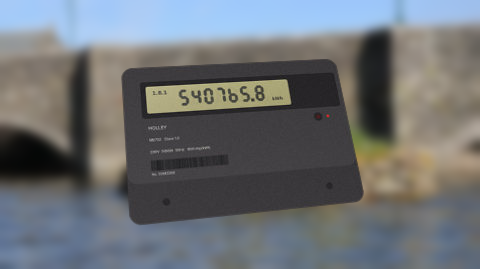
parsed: **540765.8** kWh
